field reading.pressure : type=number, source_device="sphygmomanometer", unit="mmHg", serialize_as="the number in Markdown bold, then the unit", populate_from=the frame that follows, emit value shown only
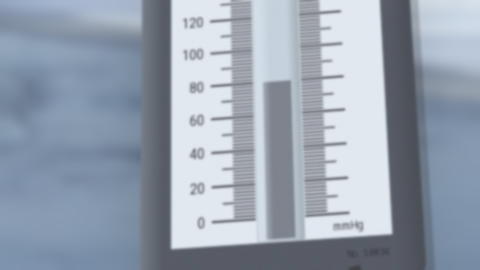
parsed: **80** mmHg
